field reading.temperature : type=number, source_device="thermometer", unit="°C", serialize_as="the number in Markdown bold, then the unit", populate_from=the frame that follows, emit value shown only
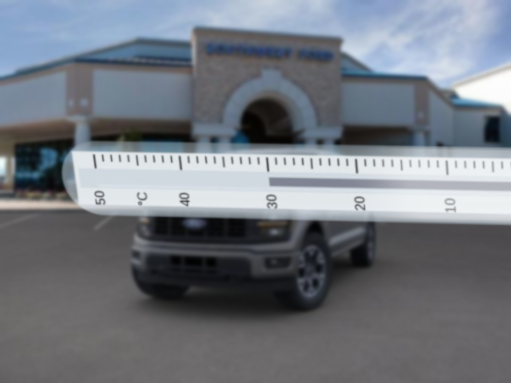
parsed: **30** °C
